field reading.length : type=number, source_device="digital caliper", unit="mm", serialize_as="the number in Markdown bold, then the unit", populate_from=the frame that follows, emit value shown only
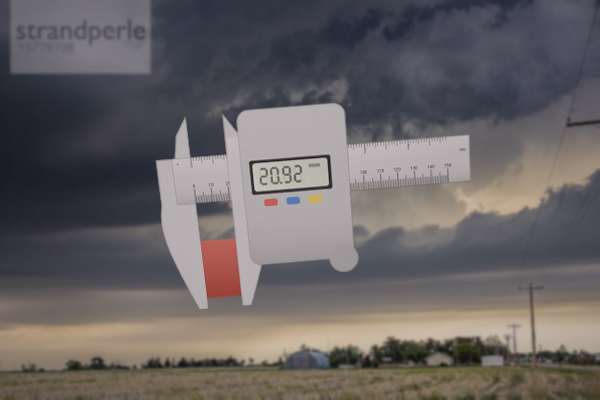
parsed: **20.92** mm
